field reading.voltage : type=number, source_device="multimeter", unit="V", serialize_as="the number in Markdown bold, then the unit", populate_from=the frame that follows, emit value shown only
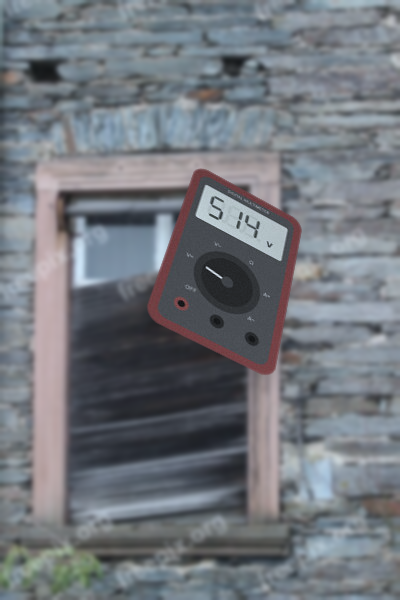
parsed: **514** V
